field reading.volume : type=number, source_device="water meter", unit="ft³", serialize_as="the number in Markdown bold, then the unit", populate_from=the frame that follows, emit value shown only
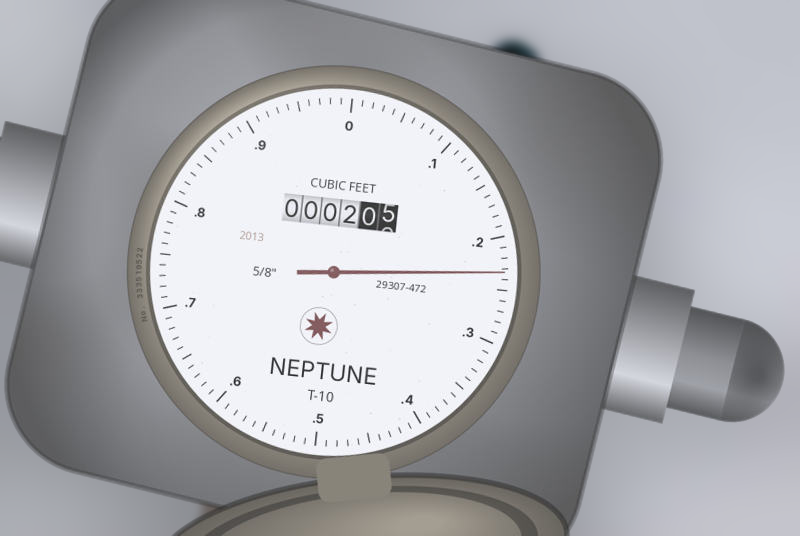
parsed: **205.23** ft³
